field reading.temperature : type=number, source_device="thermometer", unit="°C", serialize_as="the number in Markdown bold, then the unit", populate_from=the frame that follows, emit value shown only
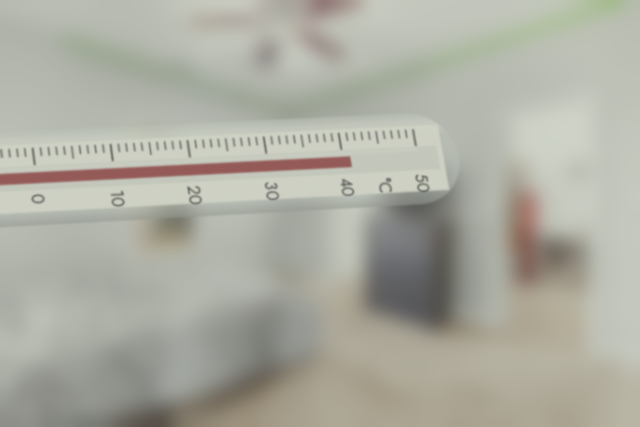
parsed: **41** °C
